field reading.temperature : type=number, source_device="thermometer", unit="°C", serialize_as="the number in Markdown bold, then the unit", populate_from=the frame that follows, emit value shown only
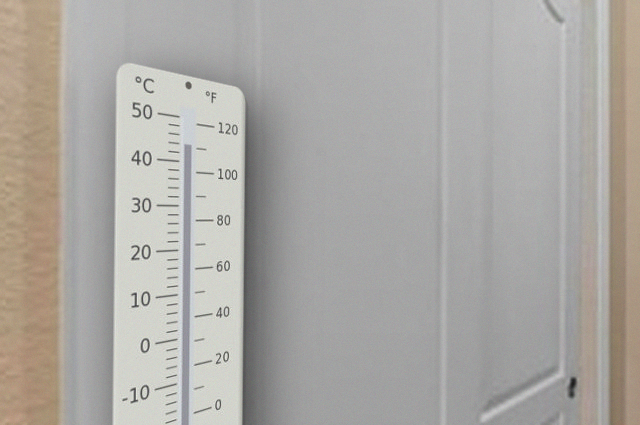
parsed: **44** °C
